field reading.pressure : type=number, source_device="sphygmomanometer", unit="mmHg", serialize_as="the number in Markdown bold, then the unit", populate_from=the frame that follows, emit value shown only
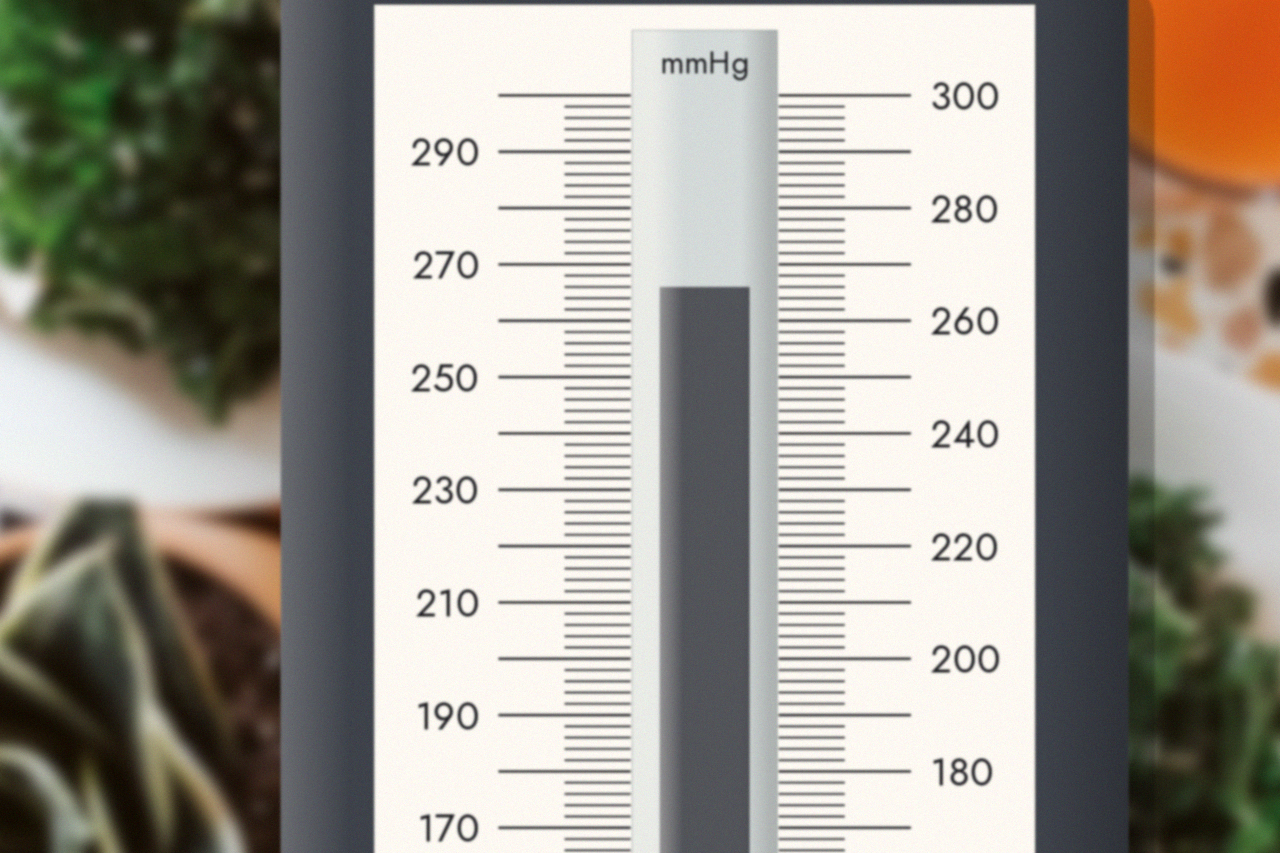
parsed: **266** mmHg
